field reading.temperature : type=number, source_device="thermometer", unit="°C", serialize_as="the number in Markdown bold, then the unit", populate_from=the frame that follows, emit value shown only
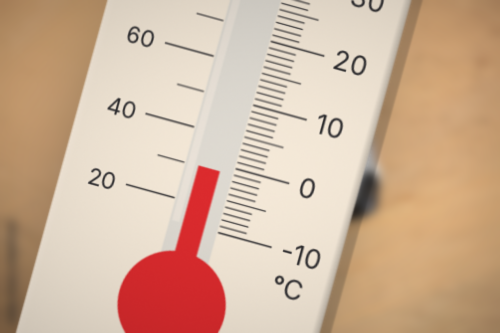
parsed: **-1** °C
